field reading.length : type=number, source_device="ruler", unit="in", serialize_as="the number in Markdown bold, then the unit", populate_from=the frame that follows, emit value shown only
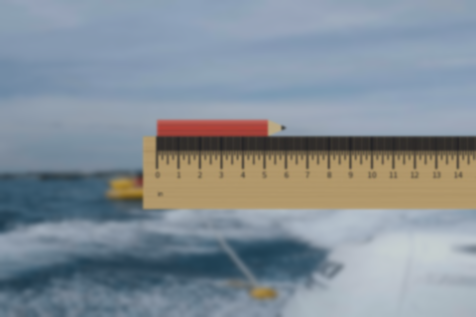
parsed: **6** in
